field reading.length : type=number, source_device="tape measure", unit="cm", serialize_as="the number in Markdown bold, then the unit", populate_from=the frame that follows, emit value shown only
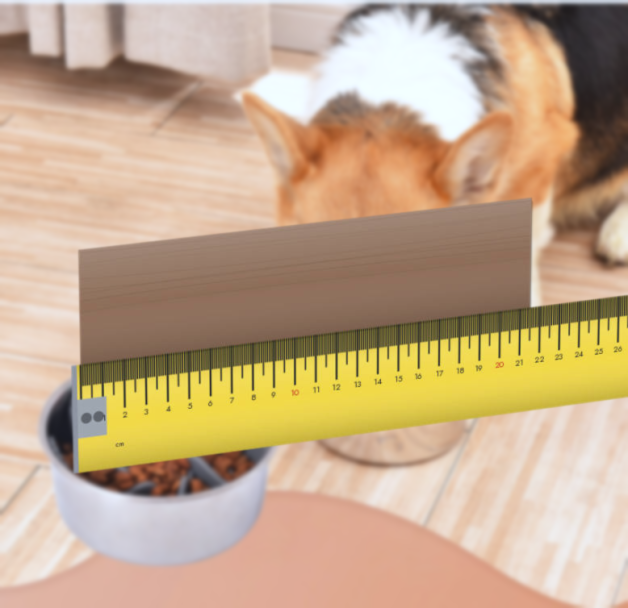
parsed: **21.5** cm
